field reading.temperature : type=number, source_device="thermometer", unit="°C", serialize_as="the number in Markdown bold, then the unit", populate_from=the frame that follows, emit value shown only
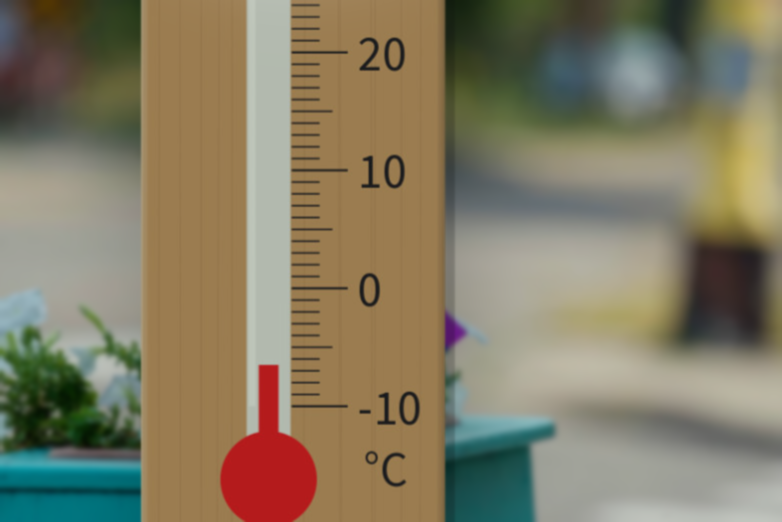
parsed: **-6.5** °C
